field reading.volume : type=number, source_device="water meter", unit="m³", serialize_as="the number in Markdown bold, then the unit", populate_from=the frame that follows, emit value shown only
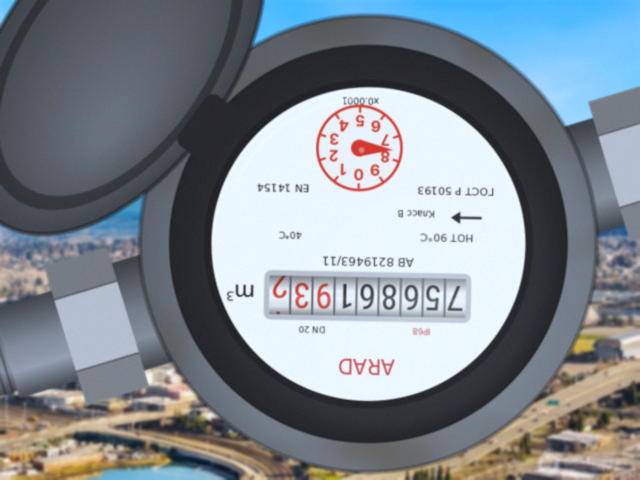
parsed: **756861.9317** m³
